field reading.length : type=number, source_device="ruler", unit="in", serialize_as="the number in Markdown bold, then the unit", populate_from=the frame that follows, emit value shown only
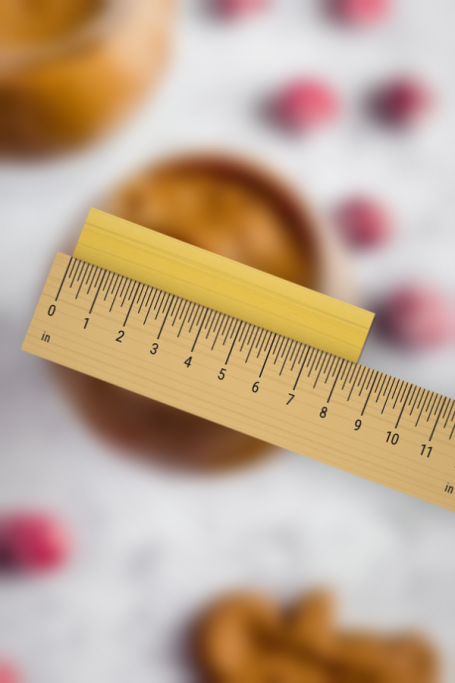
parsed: **8.375** in
